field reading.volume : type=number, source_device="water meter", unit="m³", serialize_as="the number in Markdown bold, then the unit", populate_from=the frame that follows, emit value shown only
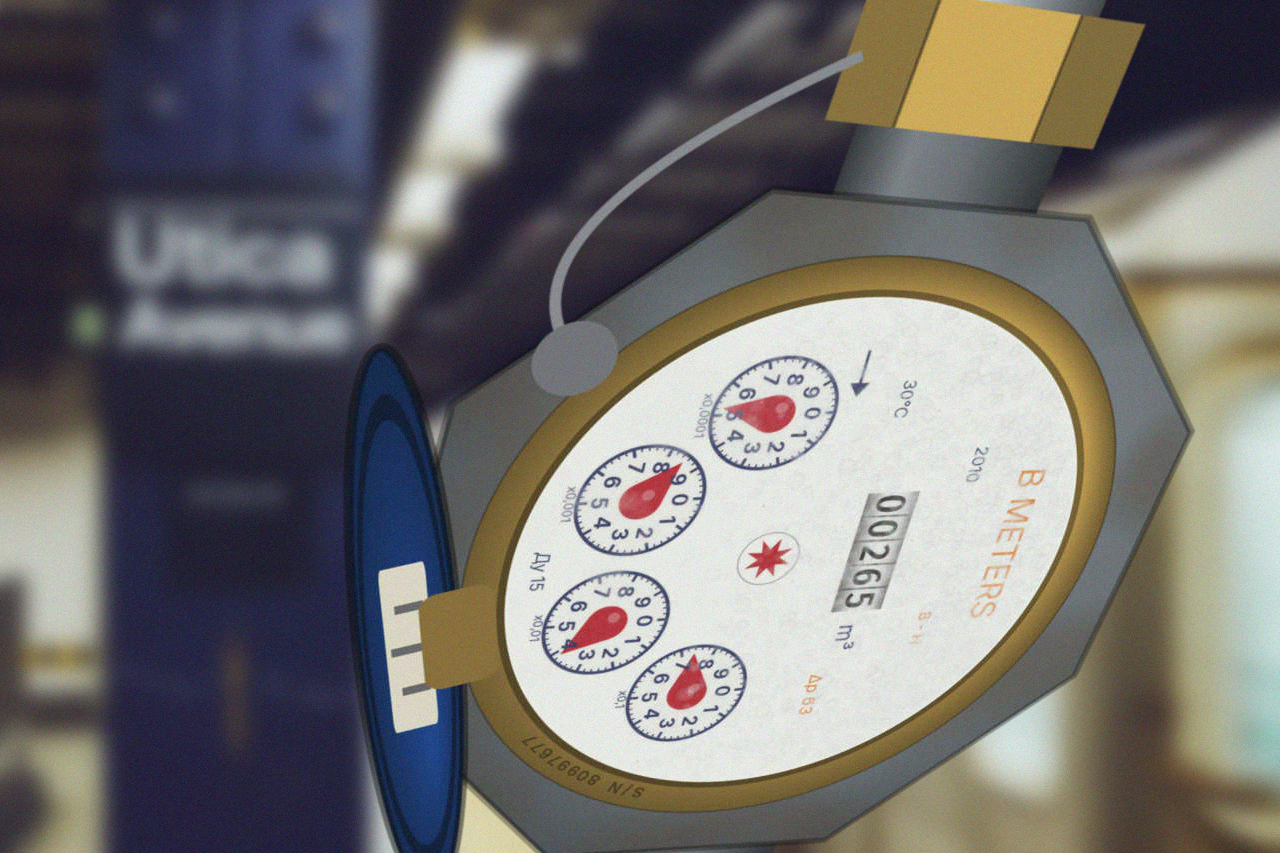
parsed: **265.7385** m³
